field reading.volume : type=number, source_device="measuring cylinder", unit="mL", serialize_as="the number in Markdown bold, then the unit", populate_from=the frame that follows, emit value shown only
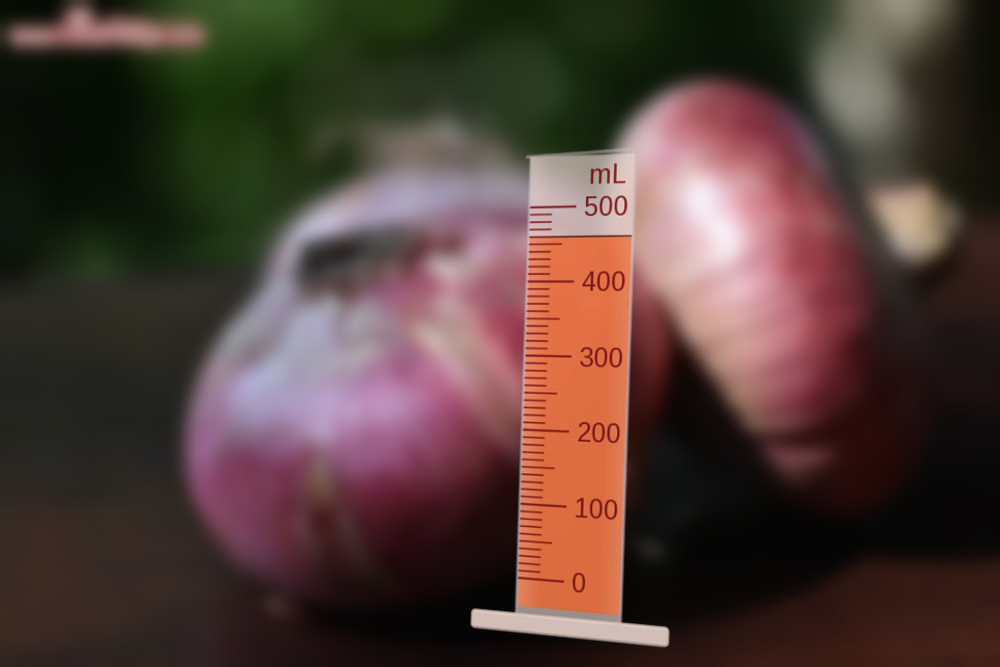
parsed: **460** mL
